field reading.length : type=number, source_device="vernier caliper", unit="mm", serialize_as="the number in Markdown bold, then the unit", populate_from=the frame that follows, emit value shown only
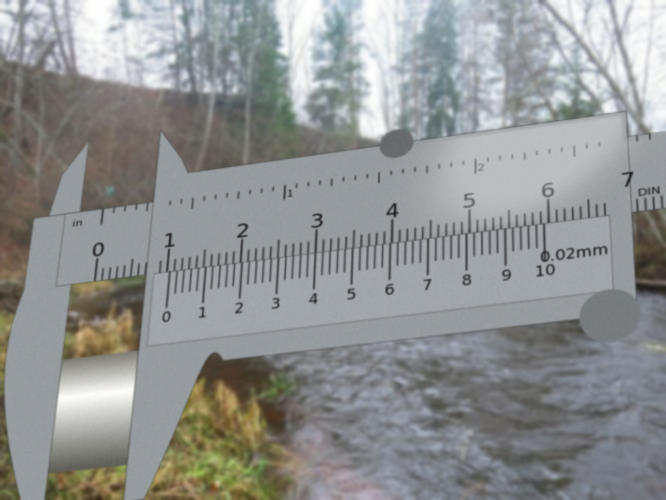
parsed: **10.4** mm
